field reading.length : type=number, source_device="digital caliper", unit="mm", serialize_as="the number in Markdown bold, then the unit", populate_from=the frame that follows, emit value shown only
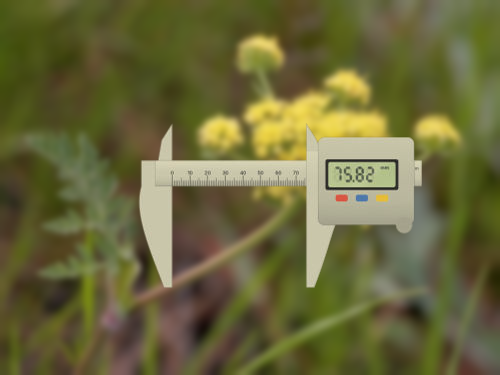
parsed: **75.82** mm
